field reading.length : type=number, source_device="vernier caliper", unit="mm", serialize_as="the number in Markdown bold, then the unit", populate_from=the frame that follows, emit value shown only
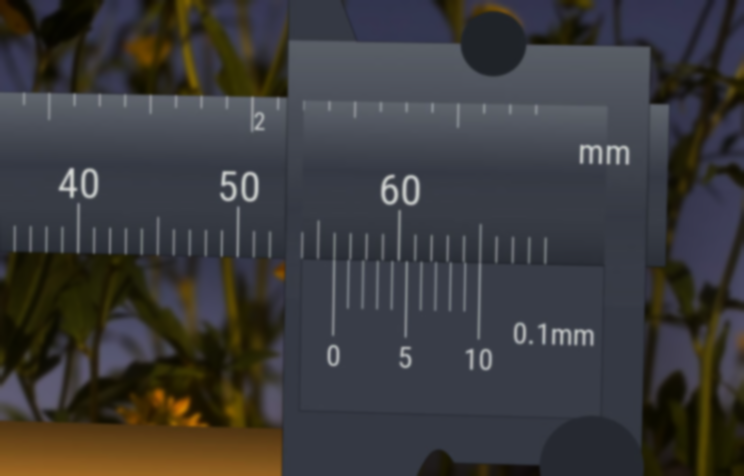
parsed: **56.0** mm
